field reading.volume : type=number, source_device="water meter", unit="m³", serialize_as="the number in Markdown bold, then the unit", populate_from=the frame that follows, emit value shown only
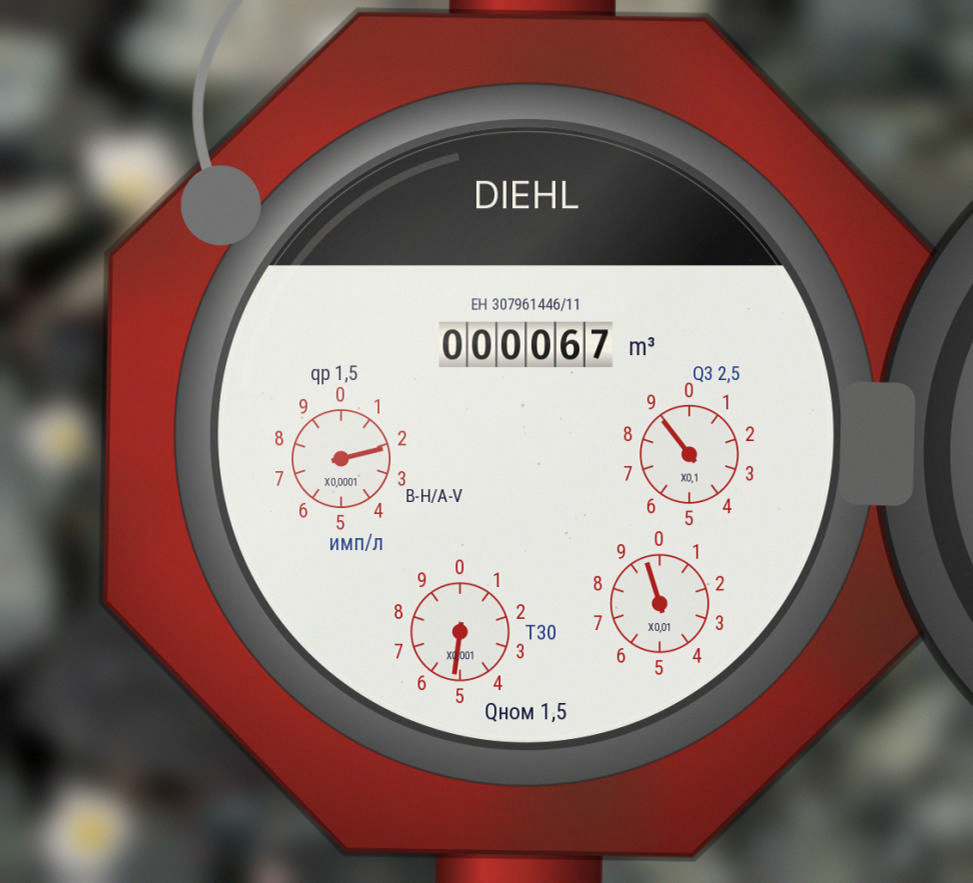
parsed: **67.8952** m³
